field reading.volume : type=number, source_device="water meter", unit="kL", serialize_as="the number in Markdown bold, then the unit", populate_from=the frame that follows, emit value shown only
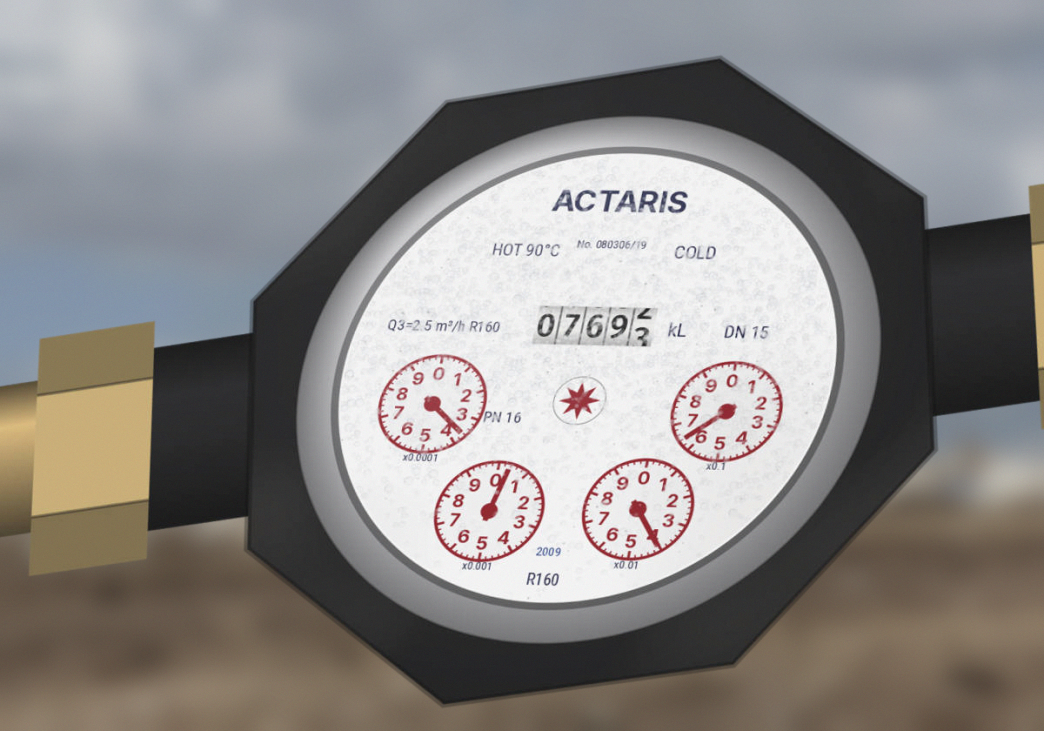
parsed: **7692.6403** kL
